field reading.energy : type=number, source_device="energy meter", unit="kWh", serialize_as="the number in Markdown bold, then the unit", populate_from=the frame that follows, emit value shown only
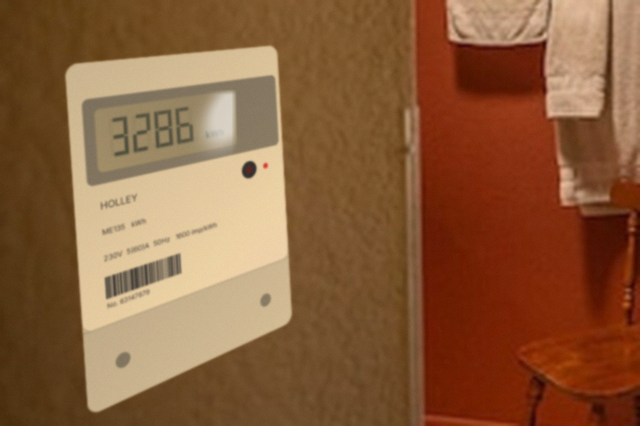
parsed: **3286** kWh
